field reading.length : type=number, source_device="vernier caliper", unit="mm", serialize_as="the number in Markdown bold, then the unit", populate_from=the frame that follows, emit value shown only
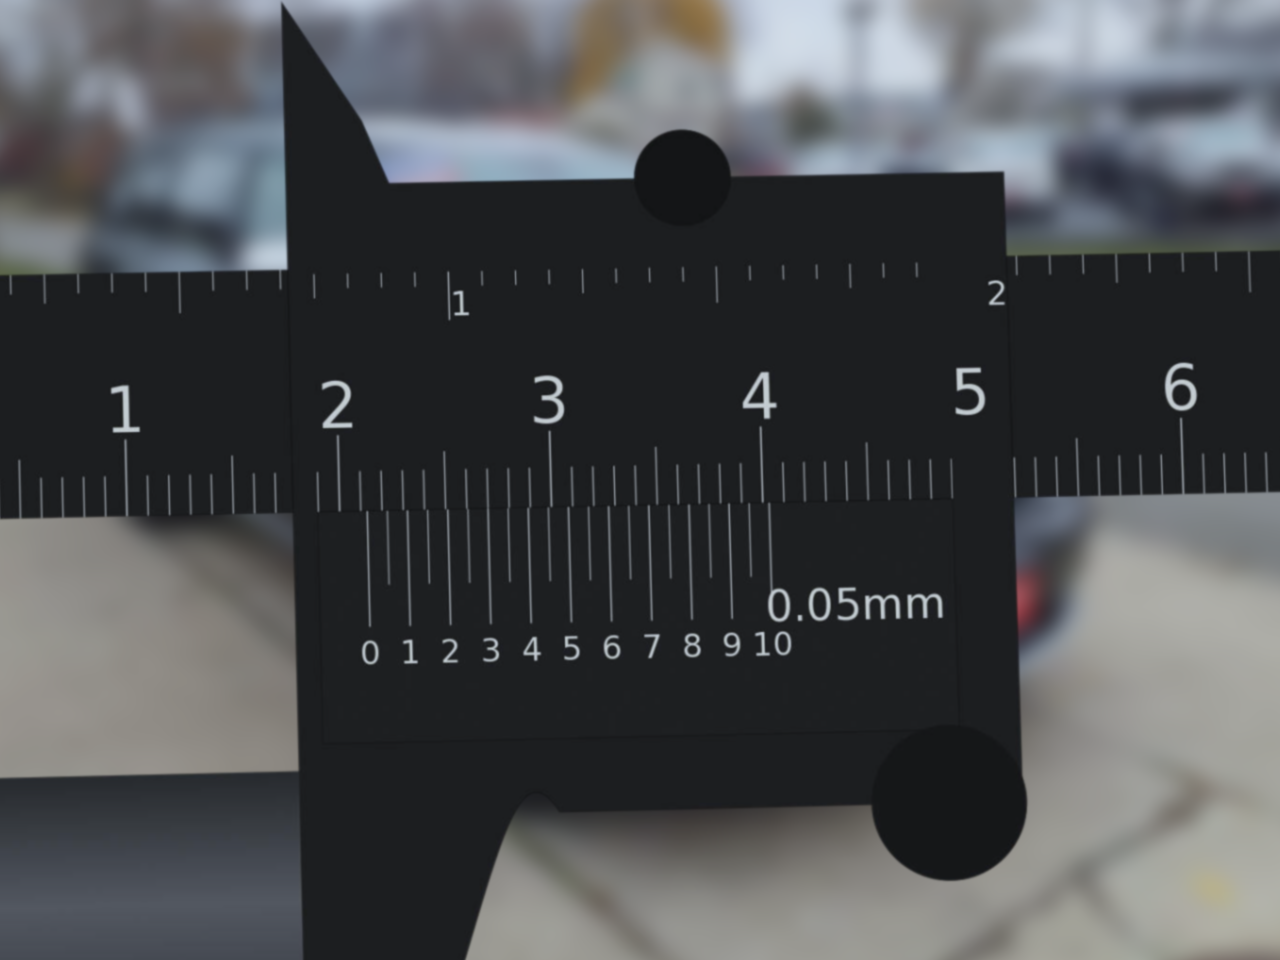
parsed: **21.3** mm
